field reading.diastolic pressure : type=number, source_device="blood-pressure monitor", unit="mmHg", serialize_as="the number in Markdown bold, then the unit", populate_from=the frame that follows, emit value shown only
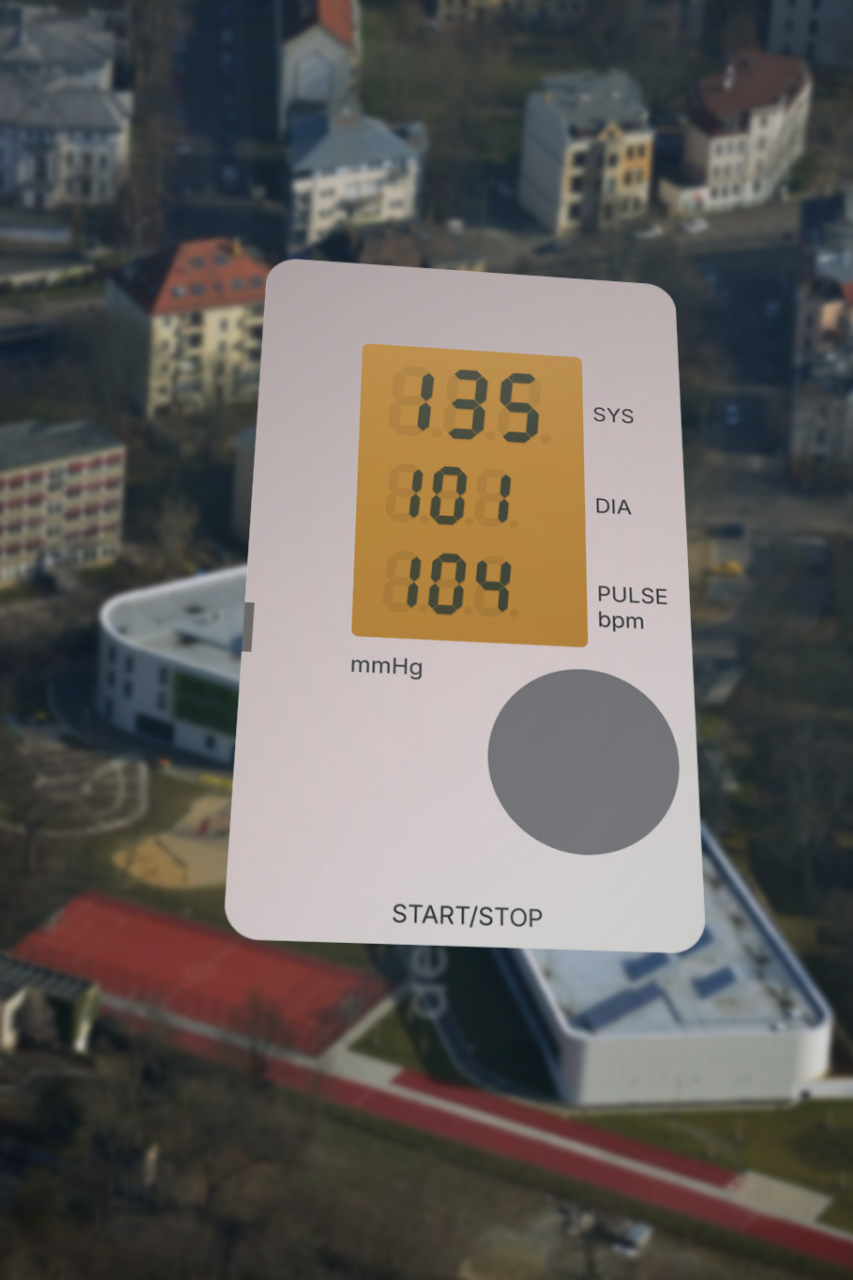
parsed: **101** mmHg
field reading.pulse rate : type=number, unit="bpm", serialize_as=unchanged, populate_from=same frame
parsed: **104** bpm
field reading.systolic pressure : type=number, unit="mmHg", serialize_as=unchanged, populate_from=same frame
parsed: **135** mmHg
